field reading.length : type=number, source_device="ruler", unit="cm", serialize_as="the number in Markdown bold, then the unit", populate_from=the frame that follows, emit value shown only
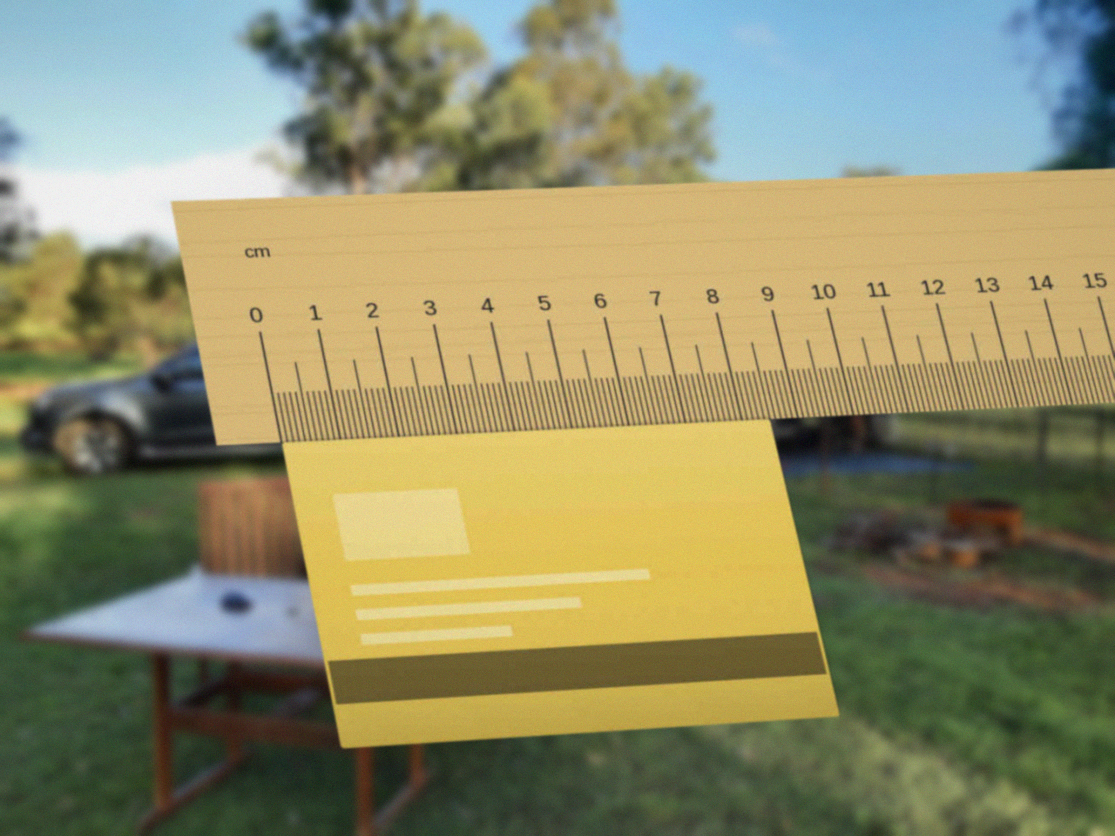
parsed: **8.5** cm
